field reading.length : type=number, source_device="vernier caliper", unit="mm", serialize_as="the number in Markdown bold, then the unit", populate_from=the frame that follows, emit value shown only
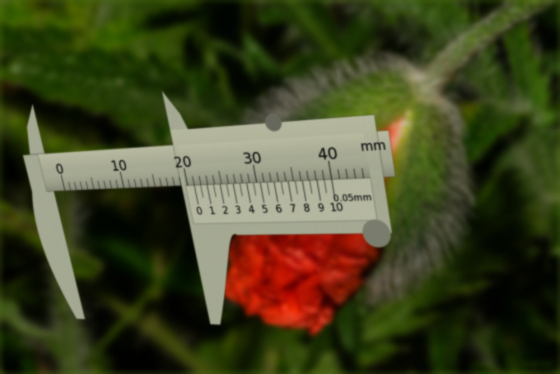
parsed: **21.0** mm
